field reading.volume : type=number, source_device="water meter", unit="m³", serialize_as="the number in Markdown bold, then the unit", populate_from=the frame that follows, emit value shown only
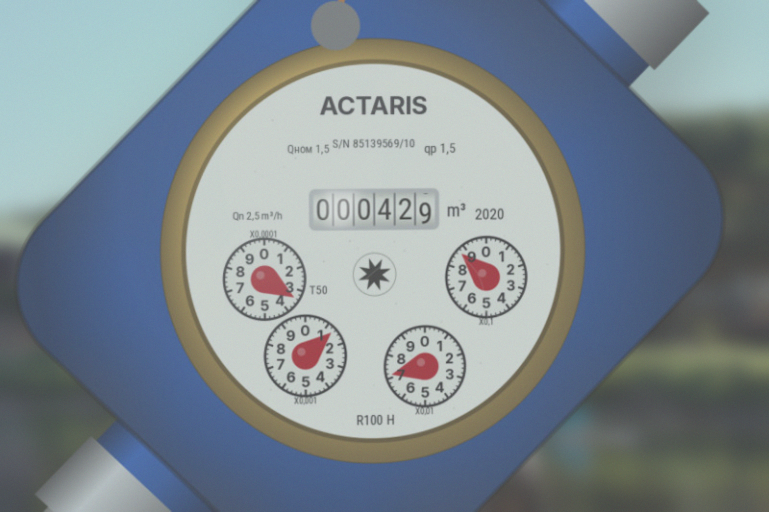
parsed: **428.8713** m³
